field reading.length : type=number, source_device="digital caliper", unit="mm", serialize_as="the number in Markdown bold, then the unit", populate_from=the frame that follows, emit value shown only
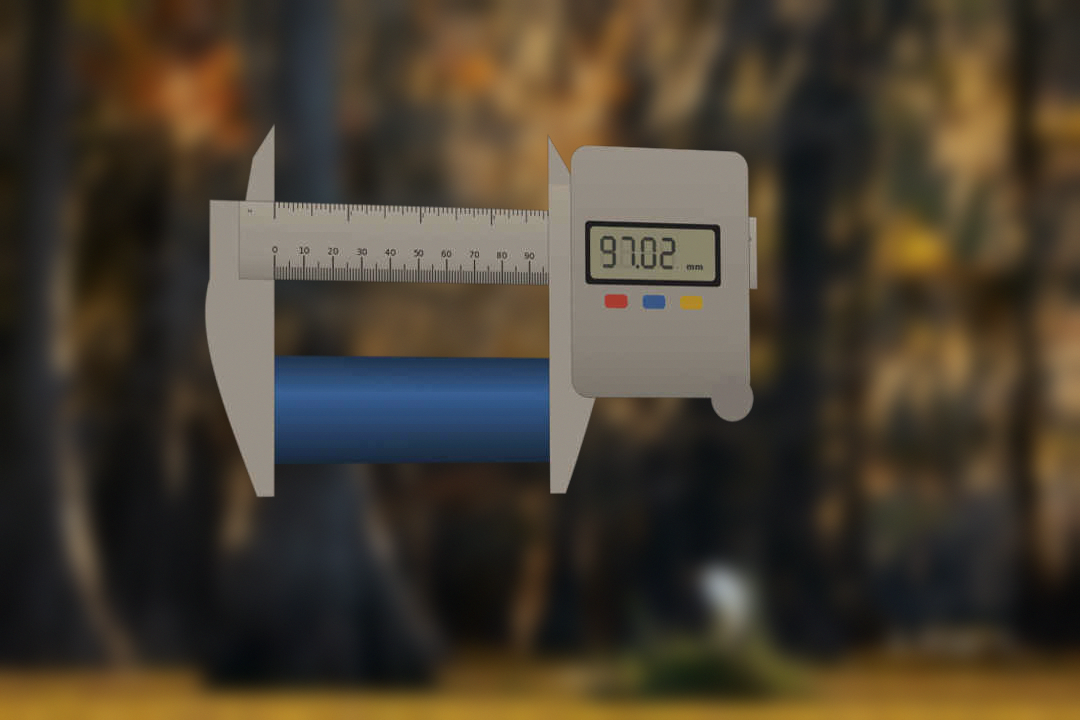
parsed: **97.02** mm
